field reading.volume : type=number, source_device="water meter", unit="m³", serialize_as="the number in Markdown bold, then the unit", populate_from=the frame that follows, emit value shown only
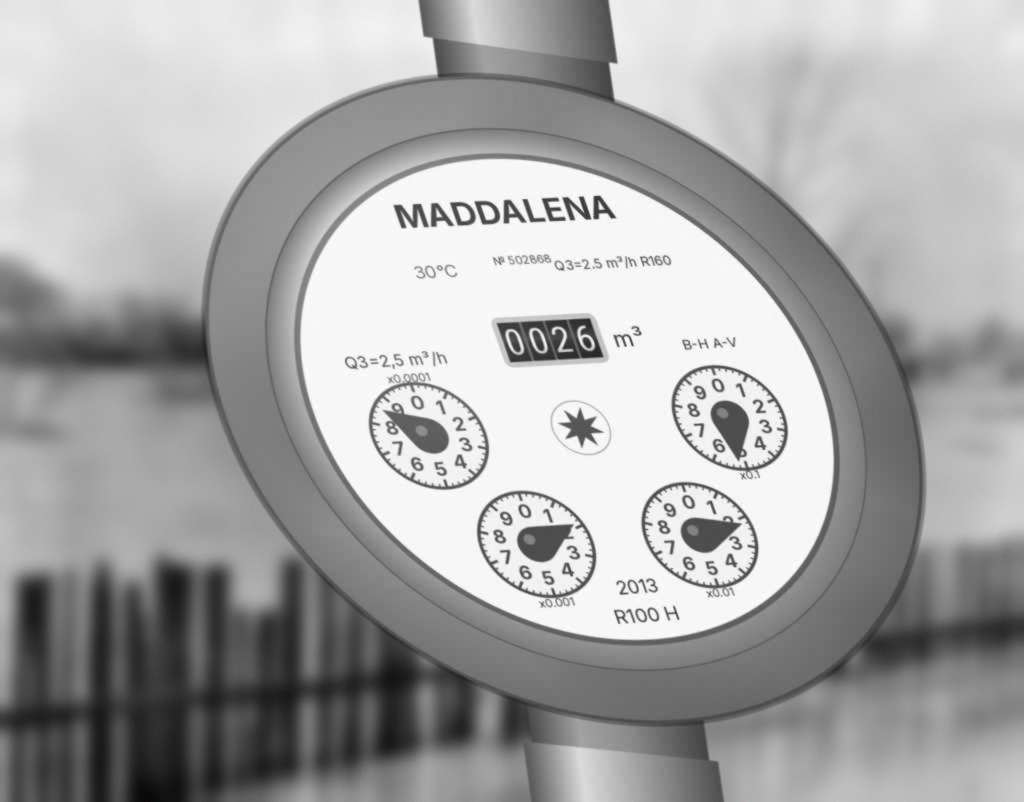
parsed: **26.5218** m³
